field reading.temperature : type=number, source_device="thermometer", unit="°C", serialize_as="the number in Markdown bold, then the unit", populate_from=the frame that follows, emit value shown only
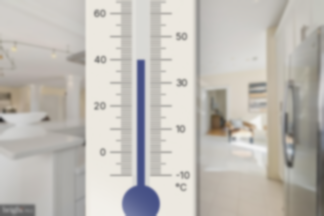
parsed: **40** °C
